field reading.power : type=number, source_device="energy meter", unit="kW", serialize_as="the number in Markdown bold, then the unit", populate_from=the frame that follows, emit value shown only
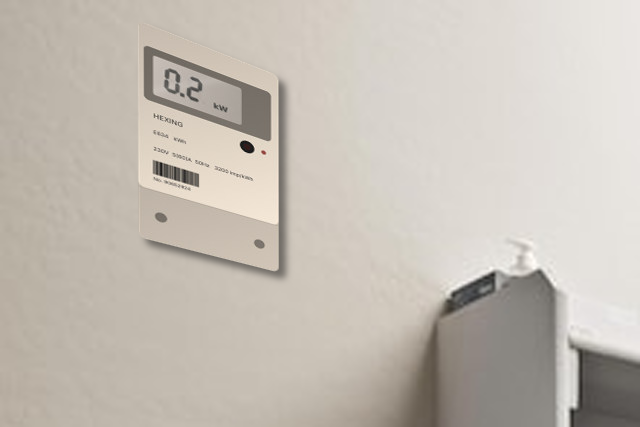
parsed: **0.2** kW
